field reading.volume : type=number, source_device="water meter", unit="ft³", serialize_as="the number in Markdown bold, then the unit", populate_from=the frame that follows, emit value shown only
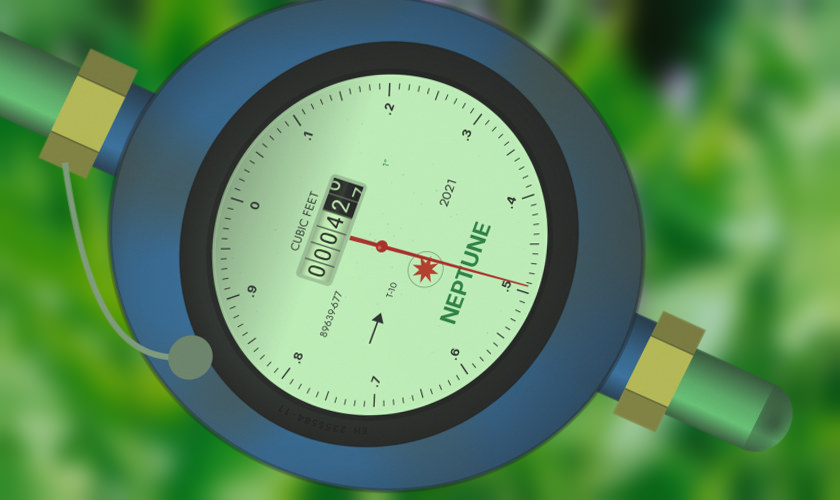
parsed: **426.49** ft³
